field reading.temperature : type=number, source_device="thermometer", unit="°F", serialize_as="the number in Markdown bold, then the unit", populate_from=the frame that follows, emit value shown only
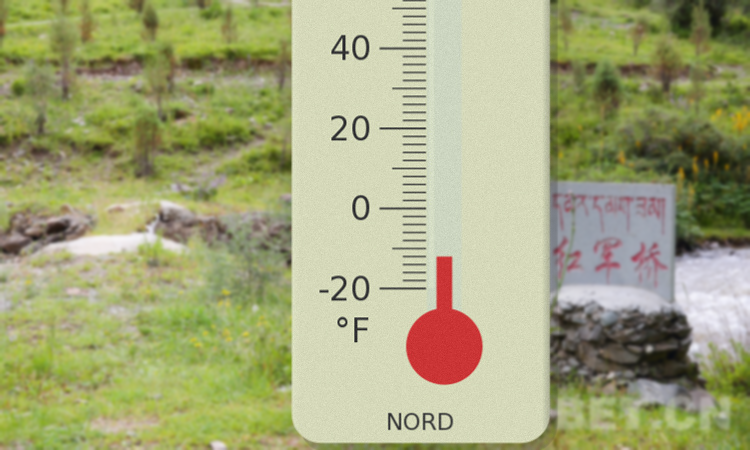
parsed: **-12** °F
